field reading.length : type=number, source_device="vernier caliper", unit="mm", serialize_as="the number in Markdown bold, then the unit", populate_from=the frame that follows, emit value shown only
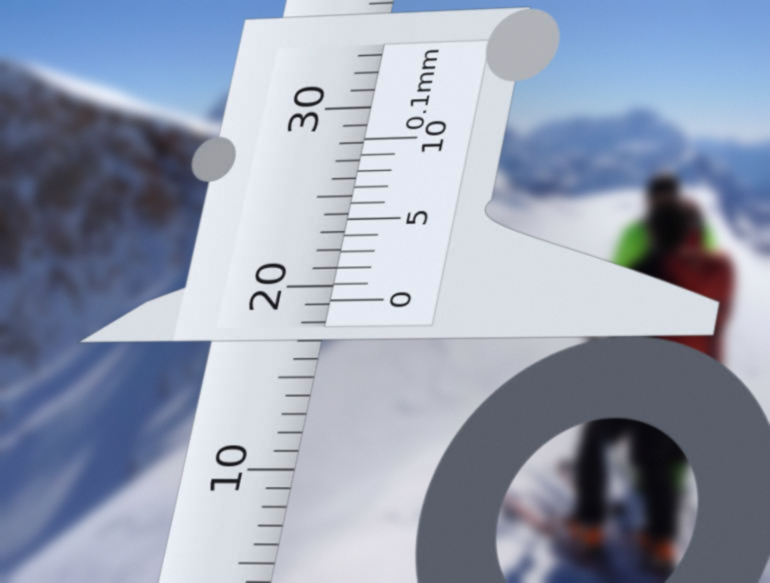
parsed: **19.2** mm
